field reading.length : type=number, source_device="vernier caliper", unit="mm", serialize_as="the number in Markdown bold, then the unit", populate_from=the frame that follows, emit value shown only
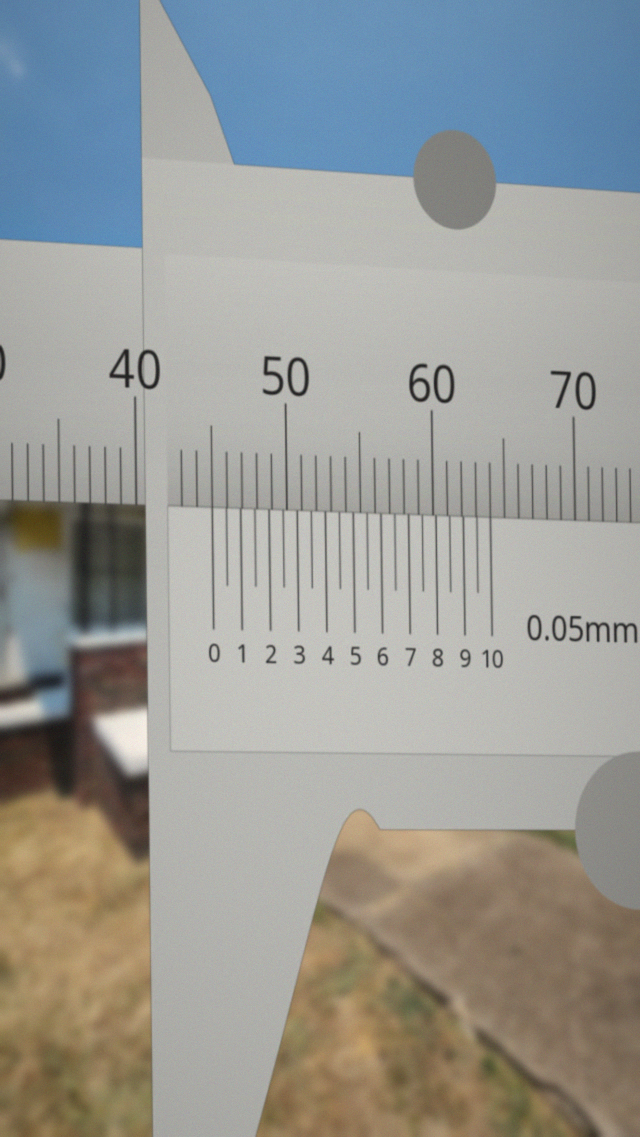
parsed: **45.0** mm
